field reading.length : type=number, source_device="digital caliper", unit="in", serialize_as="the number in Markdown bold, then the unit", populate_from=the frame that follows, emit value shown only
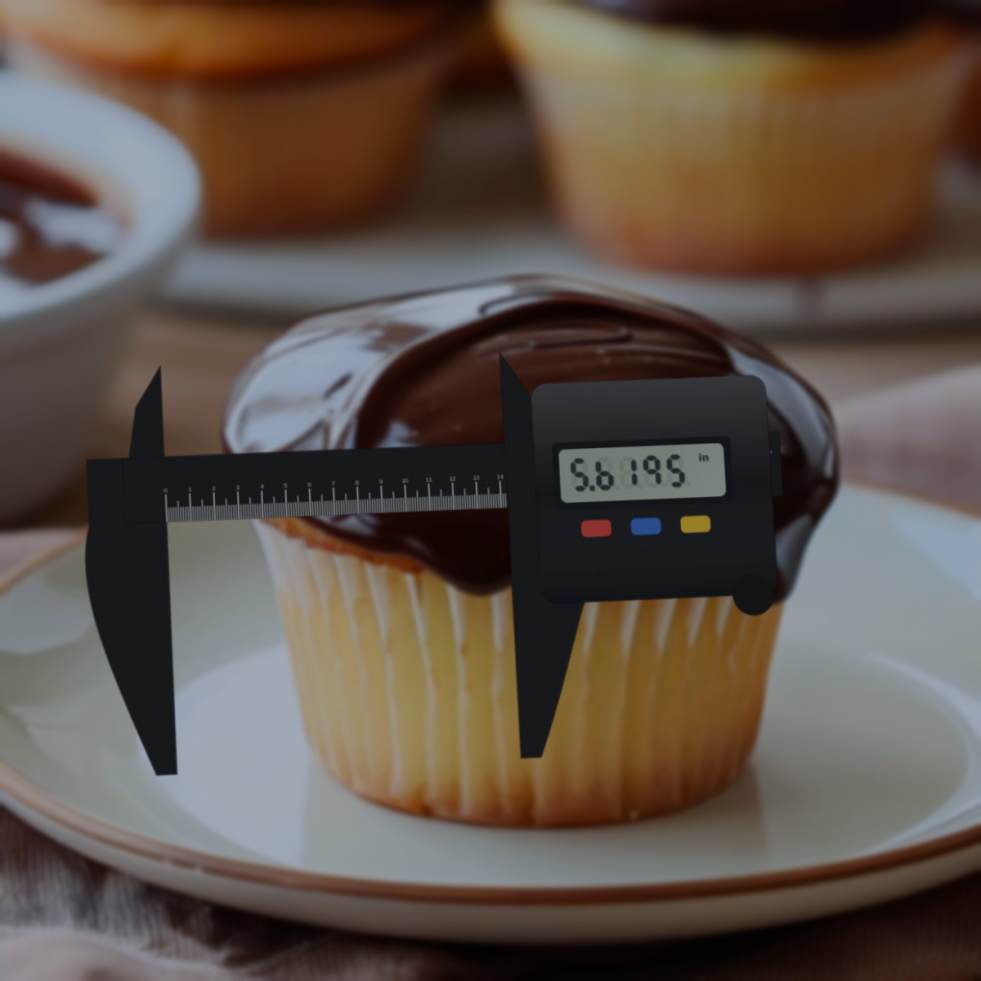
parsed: **5.6195** in
